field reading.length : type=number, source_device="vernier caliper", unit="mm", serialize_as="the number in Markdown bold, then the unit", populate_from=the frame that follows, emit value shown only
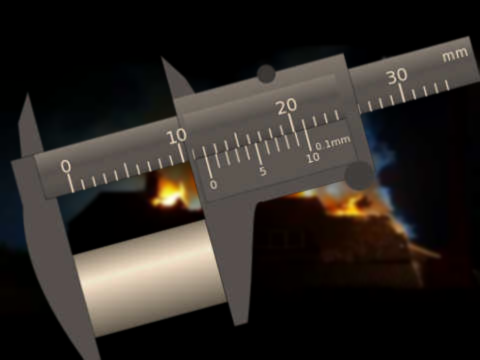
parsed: **12.0** mm
